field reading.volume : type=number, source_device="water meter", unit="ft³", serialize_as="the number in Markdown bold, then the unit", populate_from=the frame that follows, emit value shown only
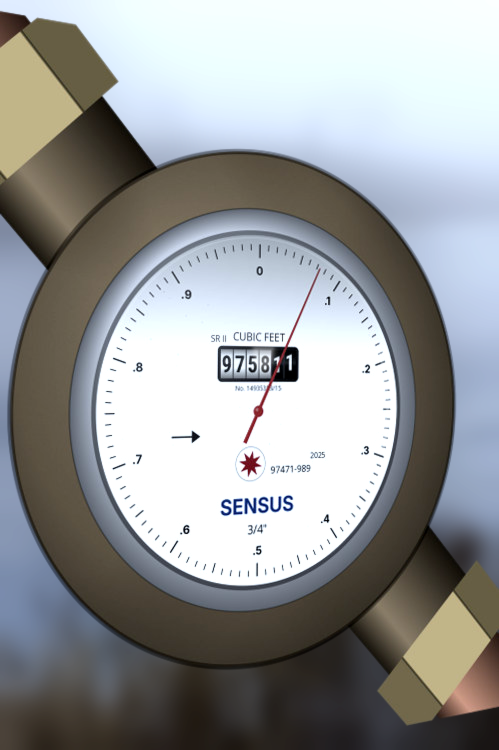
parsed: **975811.07** ft³
